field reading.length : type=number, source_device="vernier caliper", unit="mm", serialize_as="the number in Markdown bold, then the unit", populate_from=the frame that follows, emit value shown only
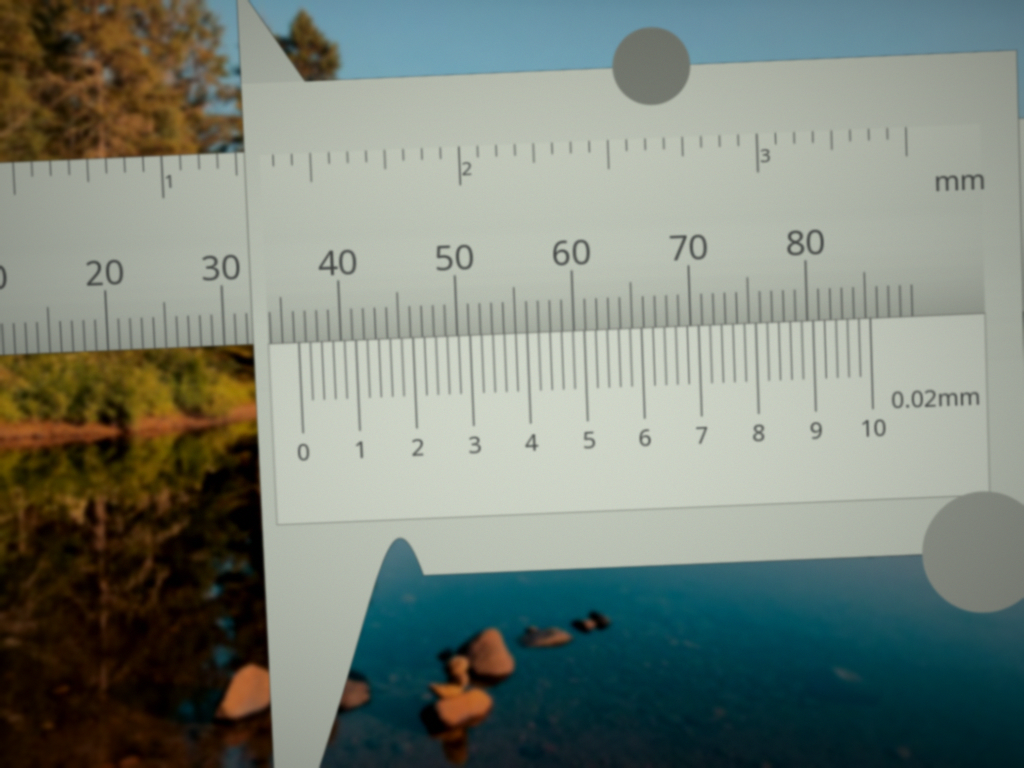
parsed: **36.4** mm
